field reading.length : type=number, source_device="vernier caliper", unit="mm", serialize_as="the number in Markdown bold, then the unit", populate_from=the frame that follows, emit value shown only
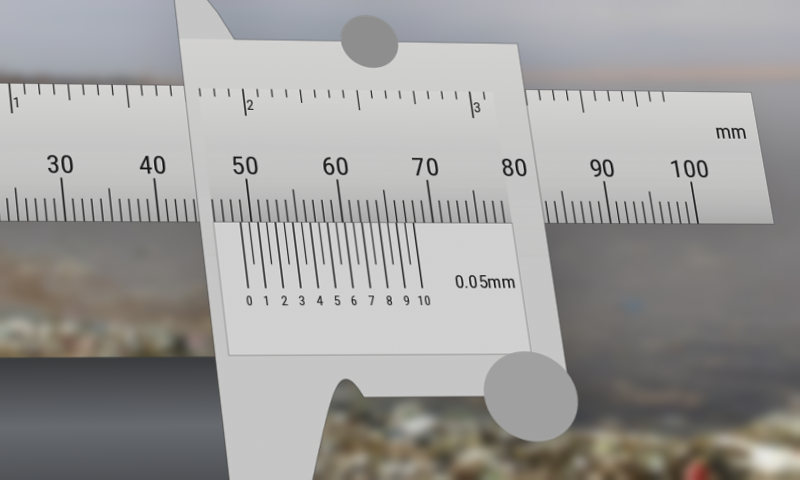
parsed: **48.8** mm
